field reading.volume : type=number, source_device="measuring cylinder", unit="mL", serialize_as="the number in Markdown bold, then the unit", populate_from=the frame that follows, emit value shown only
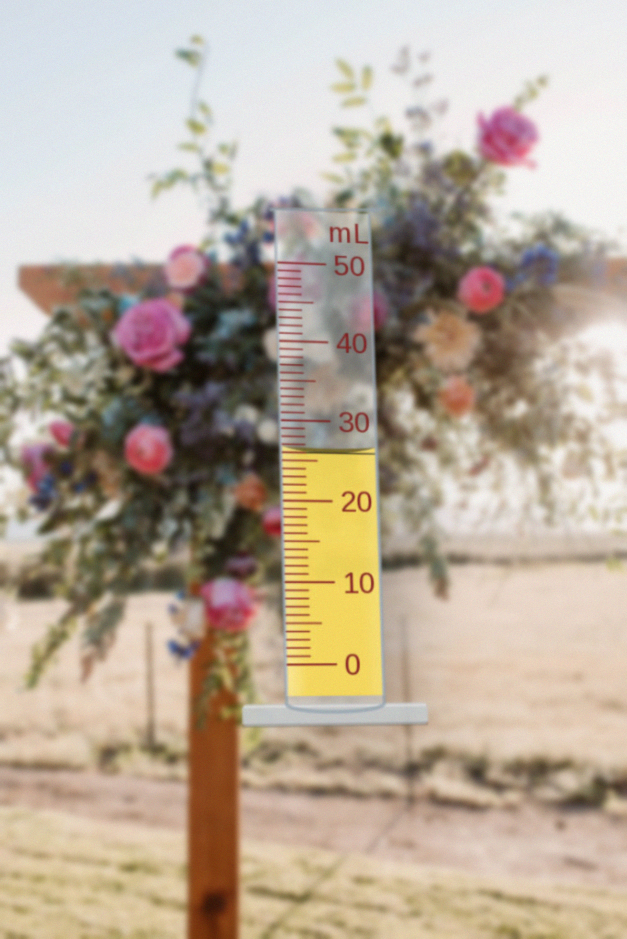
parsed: **26** mL
